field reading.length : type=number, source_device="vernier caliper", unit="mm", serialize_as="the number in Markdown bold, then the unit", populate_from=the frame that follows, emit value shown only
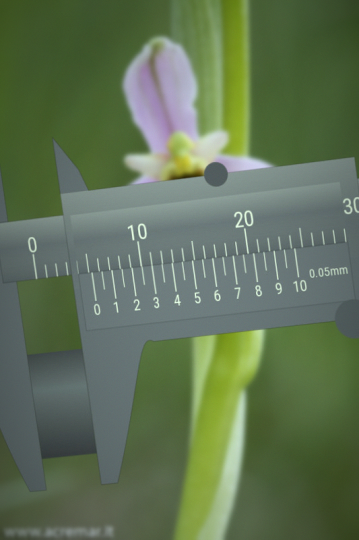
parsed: **5.3** mm
